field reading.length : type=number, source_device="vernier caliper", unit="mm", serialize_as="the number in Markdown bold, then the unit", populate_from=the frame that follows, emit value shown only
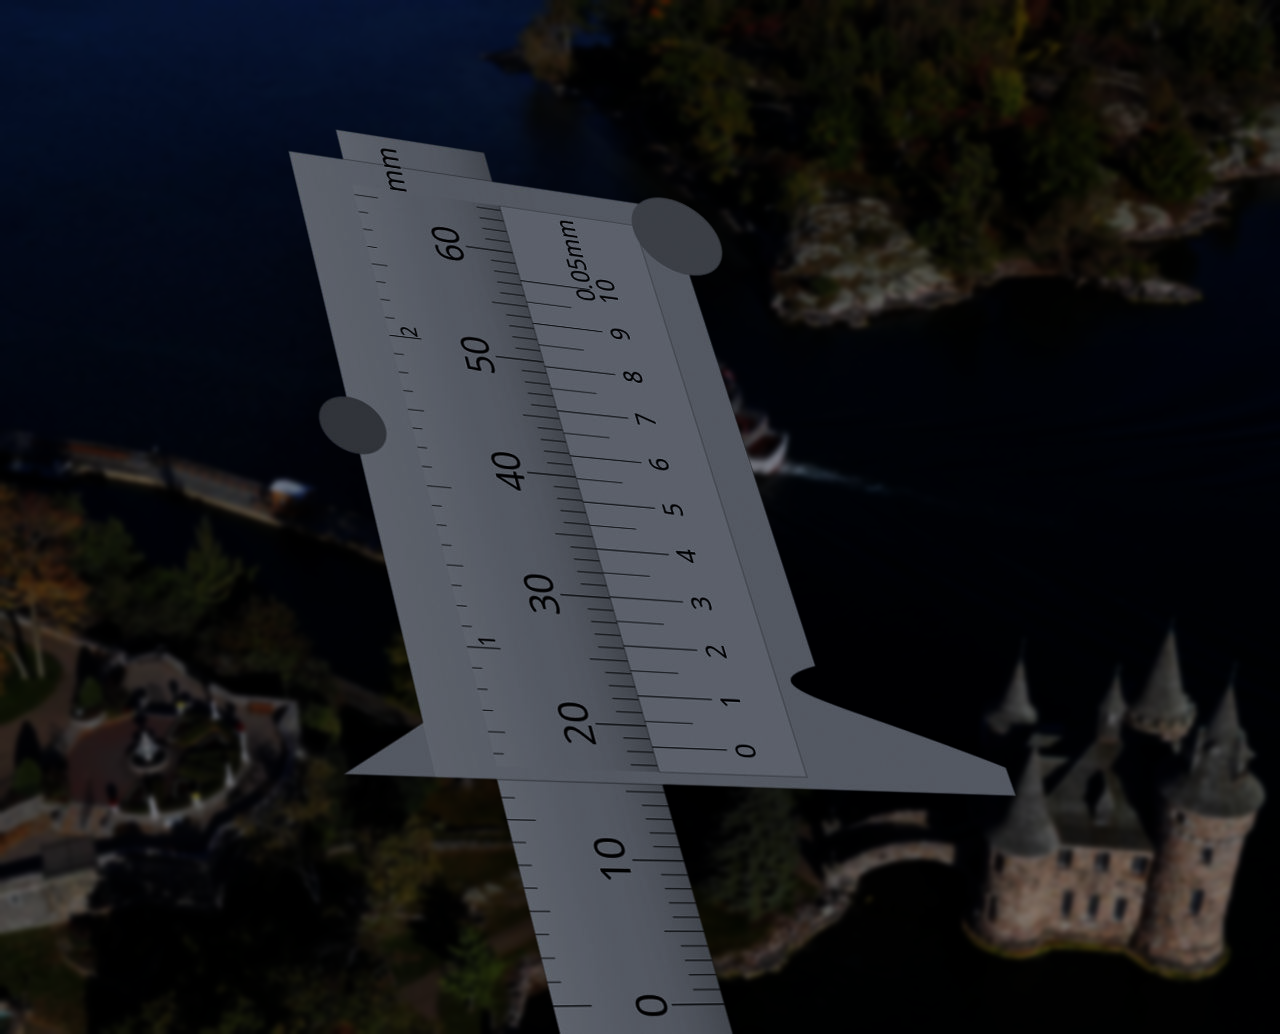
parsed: **18.4** mm
